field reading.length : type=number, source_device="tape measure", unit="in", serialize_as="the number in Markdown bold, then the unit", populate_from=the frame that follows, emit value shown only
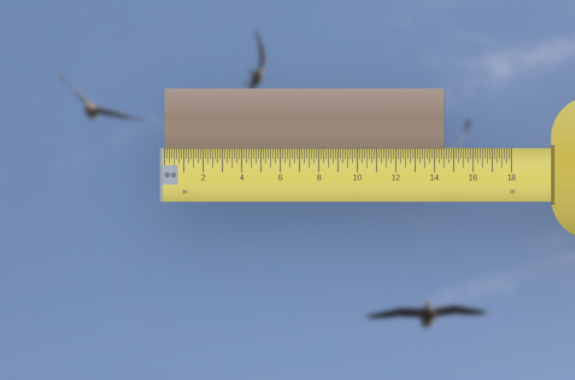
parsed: **14.5** in
